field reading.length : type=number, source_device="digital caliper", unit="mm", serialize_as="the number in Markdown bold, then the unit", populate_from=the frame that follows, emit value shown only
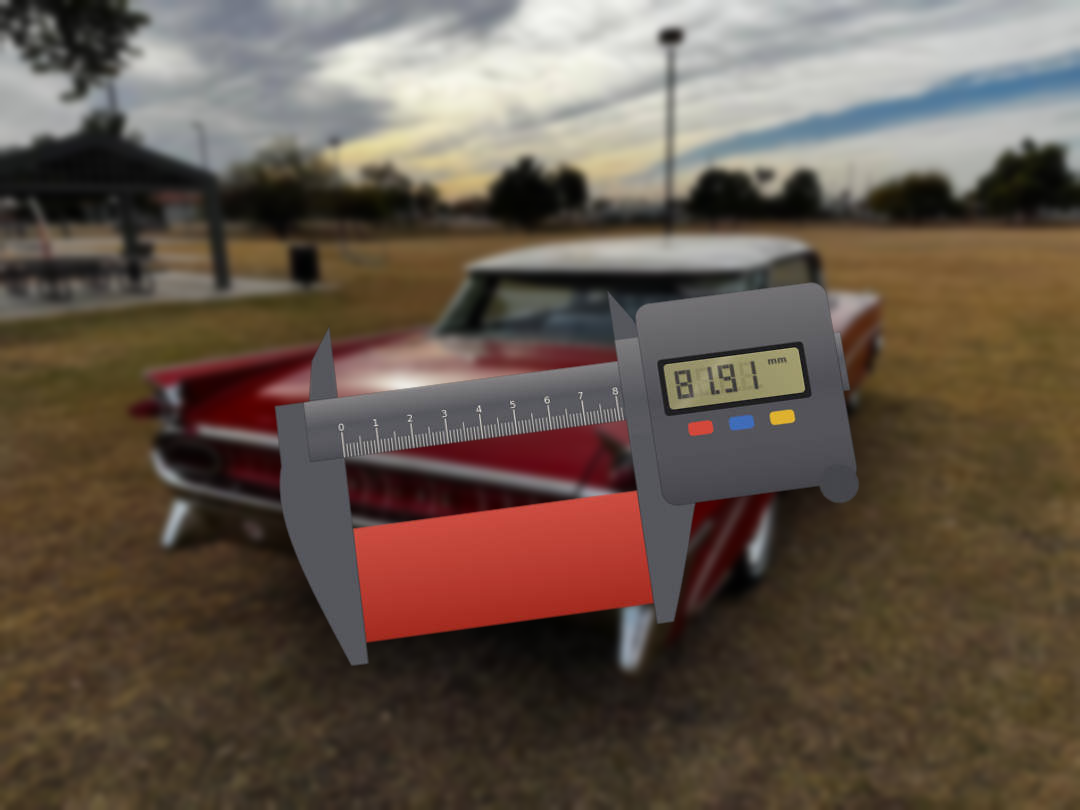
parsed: **81.91** mm
